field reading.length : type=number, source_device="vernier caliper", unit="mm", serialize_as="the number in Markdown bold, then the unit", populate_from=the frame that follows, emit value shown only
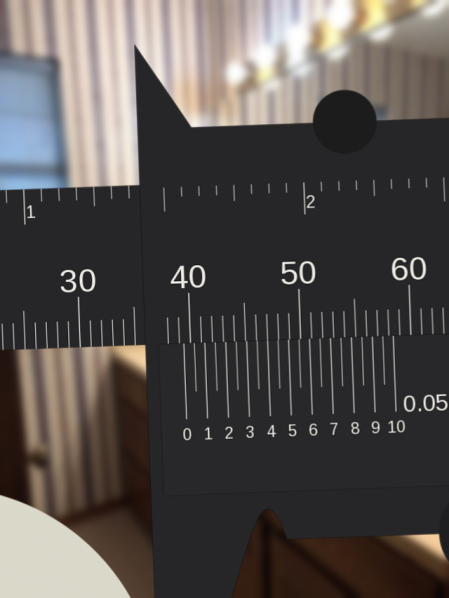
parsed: **39.4** mm
